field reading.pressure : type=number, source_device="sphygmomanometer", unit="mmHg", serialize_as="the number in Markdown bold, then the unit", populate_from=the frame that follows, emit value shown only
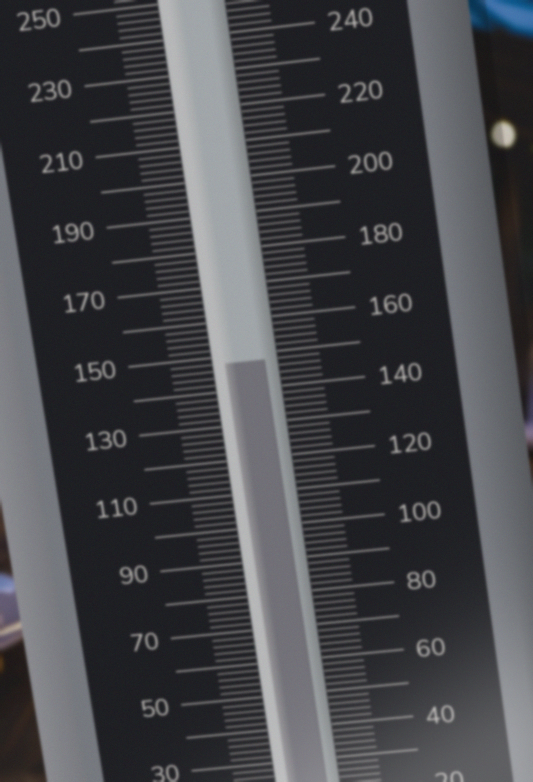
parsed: **148** mmHg
